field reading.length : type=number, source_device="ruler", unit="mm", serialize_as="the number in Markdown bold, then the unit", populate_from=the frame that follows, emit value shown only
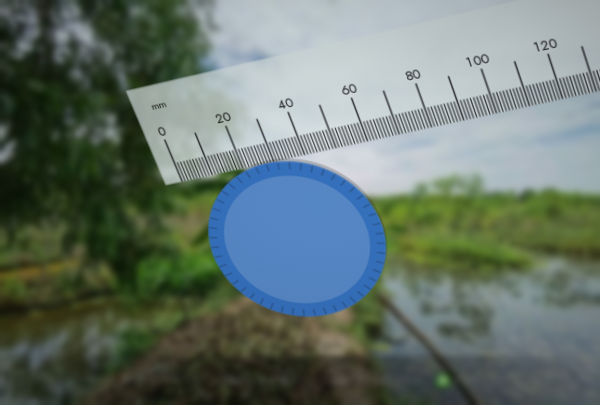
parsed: **55** mm
